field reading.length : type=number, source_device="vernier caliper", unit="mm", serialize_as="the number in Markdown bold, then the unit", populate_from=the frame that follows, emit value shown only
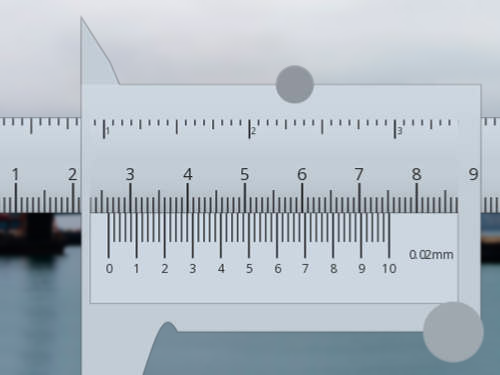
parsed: **26.2** mm
